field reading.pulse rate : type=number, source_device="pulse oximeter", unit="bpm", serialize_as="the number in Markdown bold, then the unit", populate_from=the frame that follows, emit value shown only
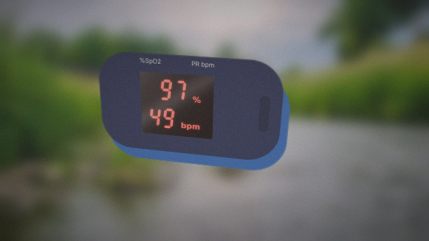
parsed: **49** bpm
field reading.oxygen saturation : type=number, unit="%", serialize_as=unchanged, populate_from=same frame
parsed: **97** %
